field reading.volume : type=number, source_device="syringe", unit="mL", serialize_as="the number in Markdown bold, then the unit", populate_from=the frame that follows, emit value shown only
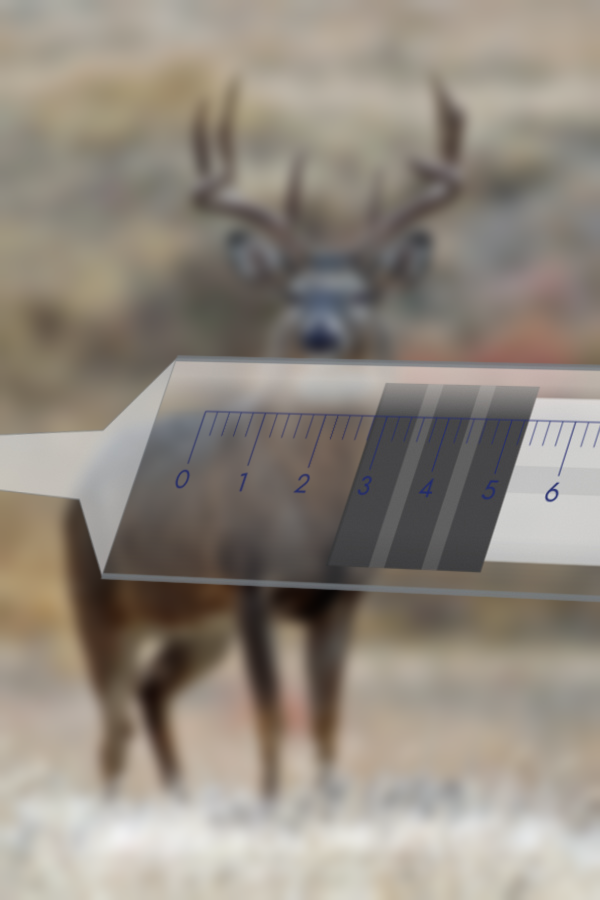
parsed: **2.8** mL
